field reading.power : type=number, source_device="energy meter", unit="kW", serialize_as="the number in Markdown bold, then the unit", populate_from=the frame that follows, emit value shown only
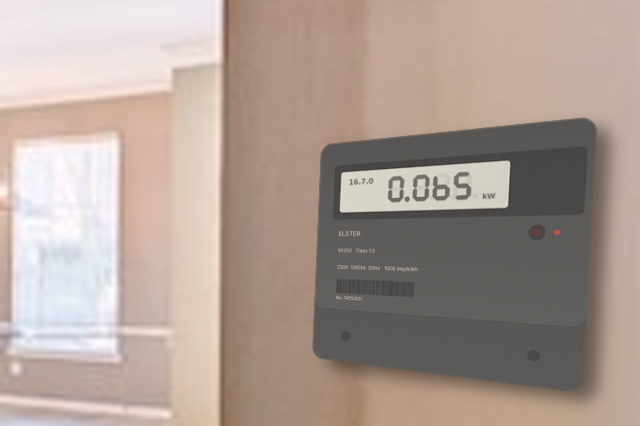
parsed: **0.065** kW
